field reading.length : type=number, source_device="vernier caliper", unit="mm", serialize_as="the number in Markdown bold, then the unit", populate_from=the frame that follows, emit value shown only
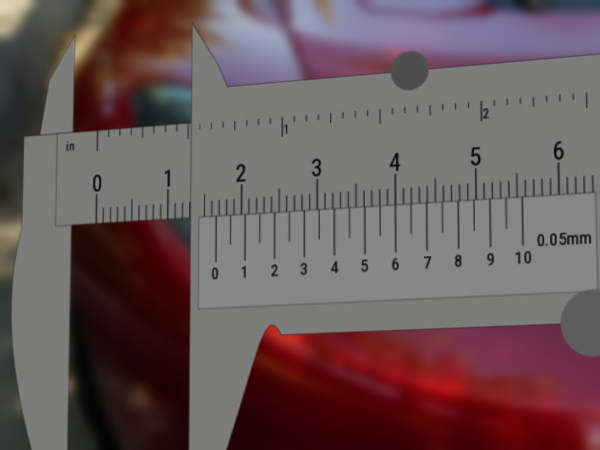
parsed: **16.6** mm
